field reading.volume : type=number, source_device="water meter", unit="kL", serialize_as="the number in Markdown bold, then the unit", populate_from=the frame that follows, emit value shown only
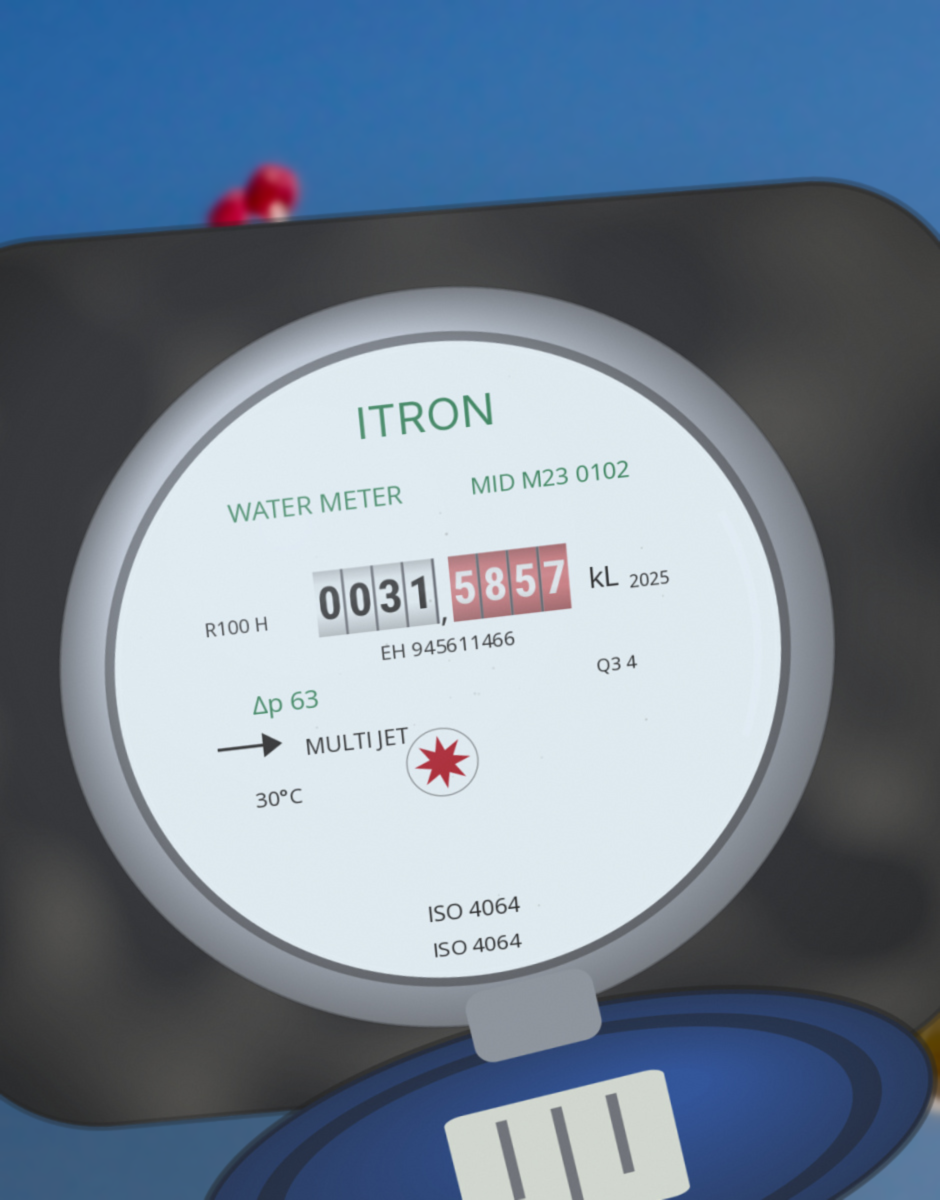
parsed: **31.5857** kL
